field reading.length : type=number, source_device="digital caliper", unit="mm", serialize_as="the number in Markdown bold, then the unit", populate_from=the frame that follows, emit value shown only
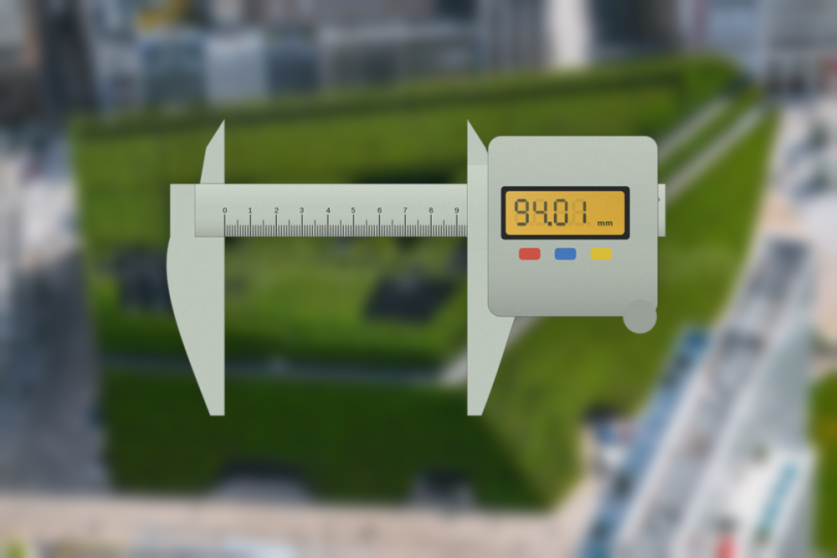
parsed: **94.01** mm
